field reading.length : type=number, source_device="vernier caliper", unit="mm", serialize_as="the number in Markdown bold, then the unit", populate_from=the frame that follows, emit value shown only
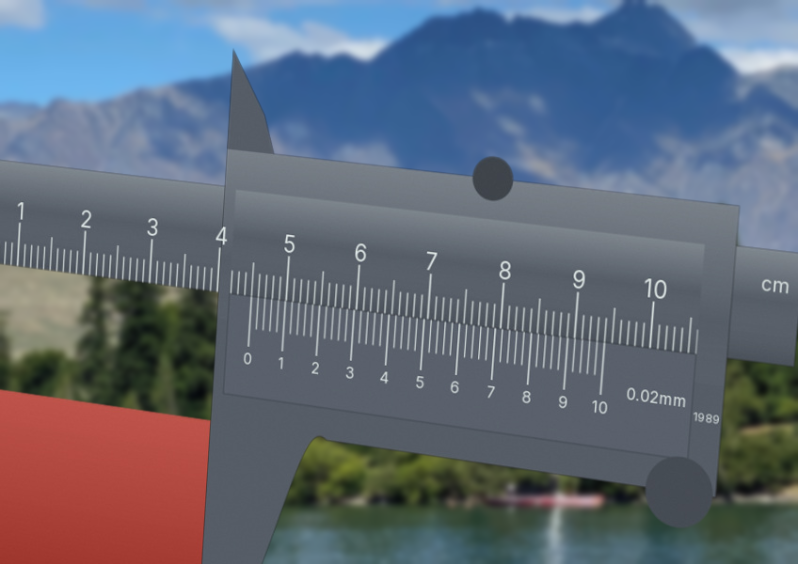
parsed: **45.0** mm
